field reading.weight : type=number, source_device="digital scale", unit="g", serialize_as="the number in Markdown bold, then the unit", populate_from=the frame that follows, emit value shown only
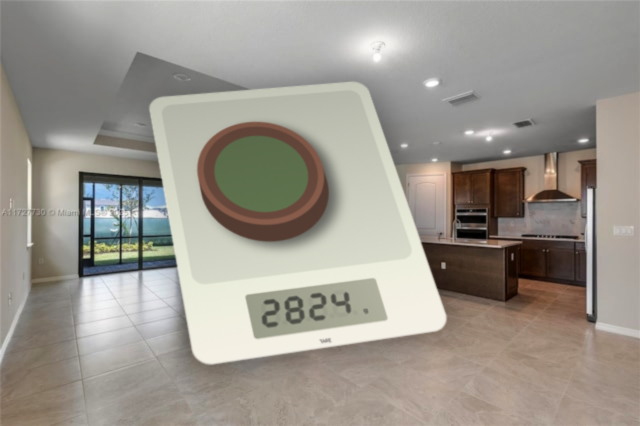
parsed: **2824** g
